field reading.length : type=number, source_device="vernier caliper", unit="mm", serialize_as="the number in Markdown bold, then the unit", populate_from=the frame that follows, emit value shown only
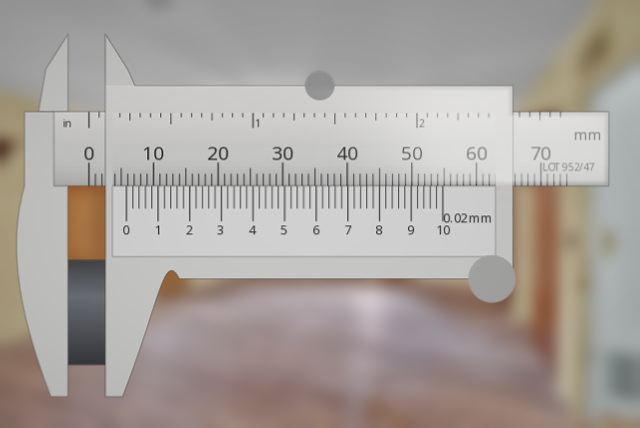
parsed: **5.8** mm
